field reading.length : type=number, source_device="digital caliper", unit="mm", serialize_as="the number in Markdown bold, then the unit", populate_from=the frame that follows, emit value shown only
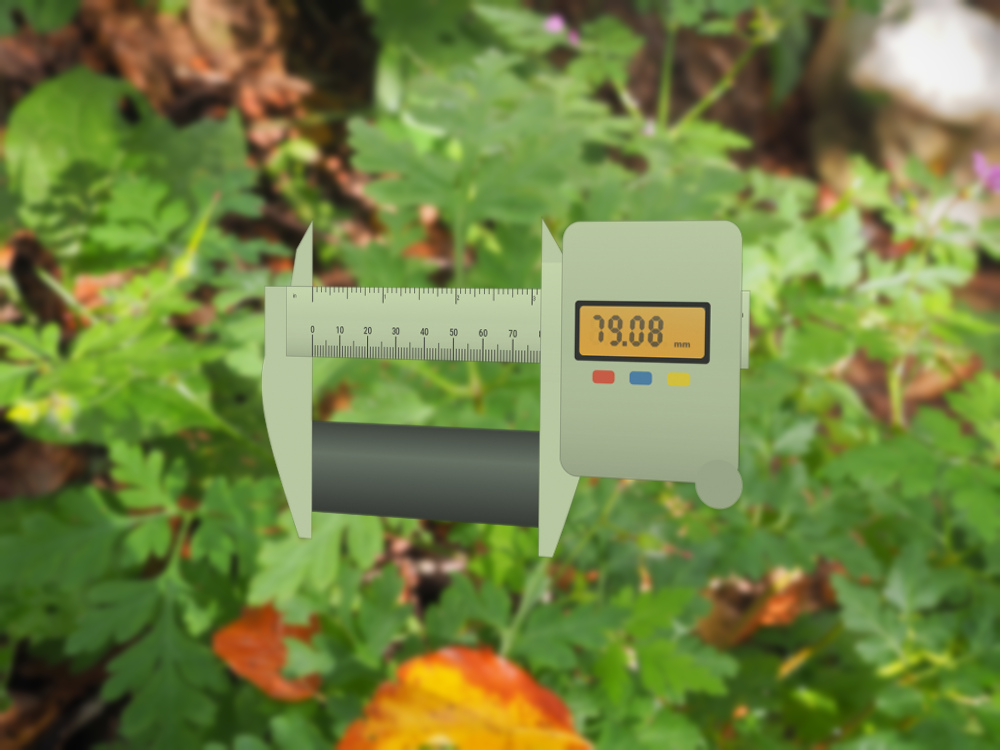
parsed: **79.08** mm
